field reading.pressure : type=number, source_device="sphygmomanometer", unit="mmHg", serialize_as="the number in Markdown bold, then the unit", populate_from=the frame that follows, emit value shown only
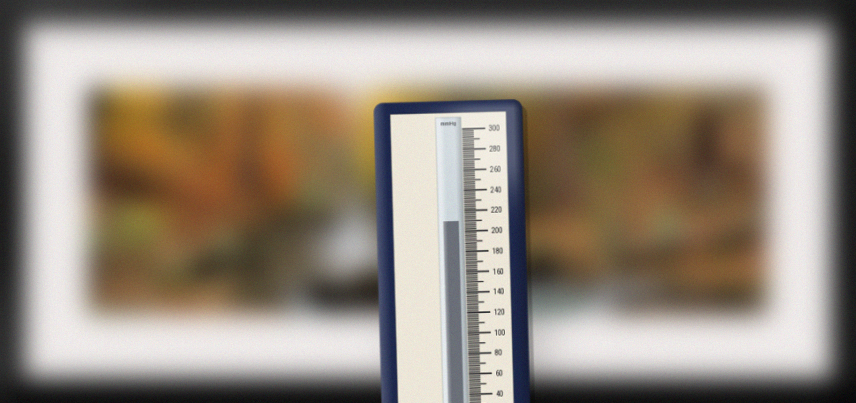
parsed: **210** mmHg
